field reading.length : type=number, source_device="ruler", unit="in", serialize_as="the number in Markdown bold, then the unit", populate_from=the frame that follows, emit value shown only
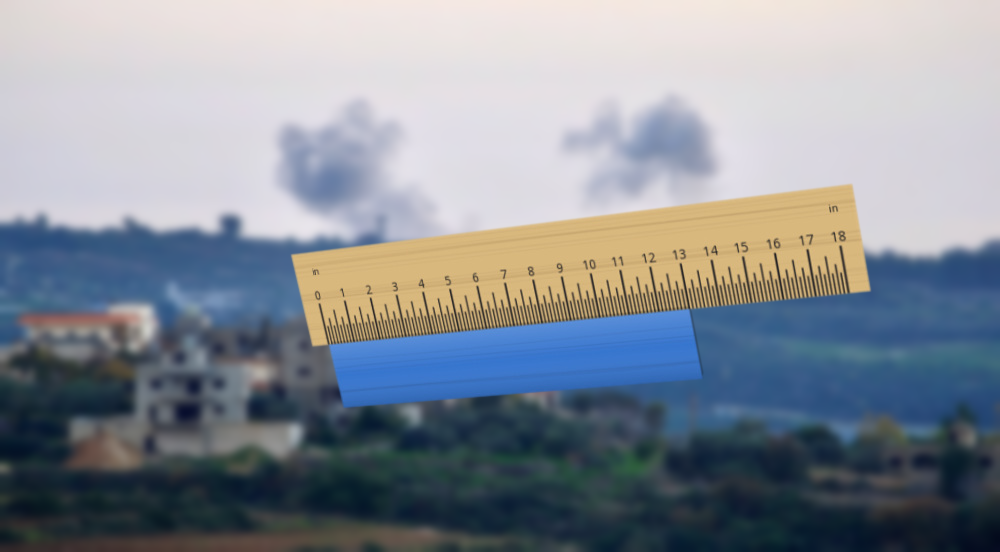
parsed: **13** in
